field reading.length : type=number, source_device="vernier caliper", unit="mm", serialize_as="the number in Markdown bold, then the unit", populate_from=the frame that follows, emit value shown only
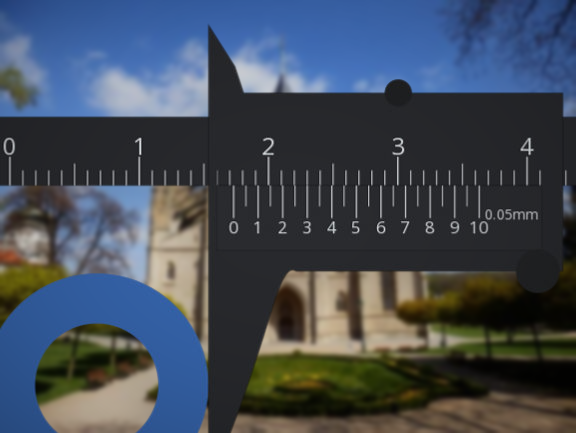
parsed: **17.3** mm
